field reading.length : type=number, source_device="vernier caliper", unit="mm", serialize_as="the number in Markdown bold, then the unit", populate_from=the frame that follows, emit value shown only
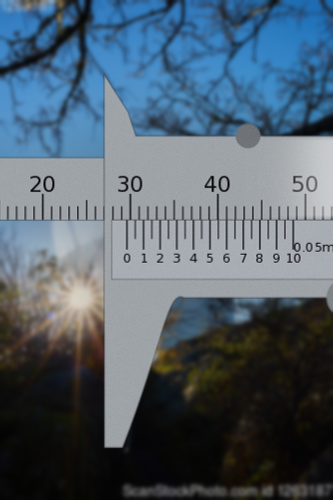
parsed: **29.6** mm
